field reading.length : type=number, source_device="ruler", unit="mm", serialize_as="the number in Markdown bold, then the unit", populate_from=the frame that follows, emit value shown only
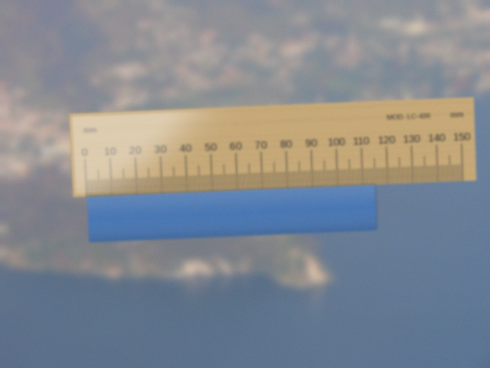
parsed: **115** mm
